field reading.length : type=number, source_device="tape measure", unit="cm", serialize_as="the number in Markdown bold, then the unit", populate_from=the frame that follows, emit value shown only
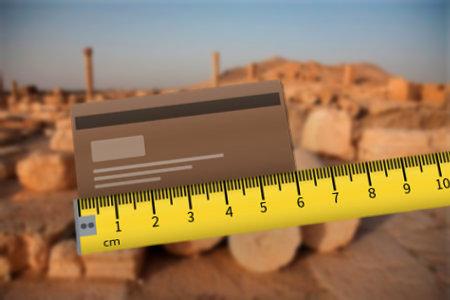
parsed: **6** cm
